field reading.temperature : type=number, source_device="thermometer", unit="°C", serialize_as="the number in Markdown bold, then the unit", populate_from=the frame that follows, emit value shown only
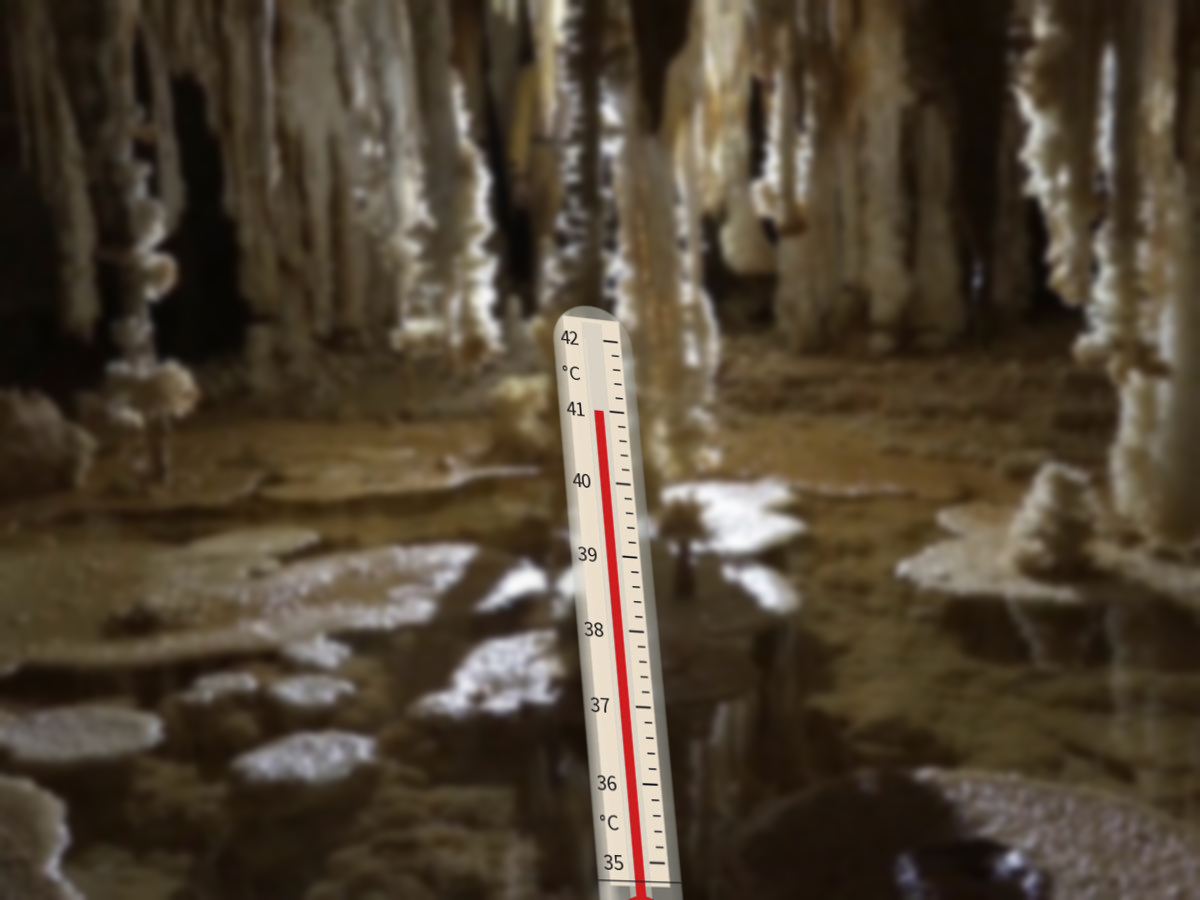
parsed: **41** °C
